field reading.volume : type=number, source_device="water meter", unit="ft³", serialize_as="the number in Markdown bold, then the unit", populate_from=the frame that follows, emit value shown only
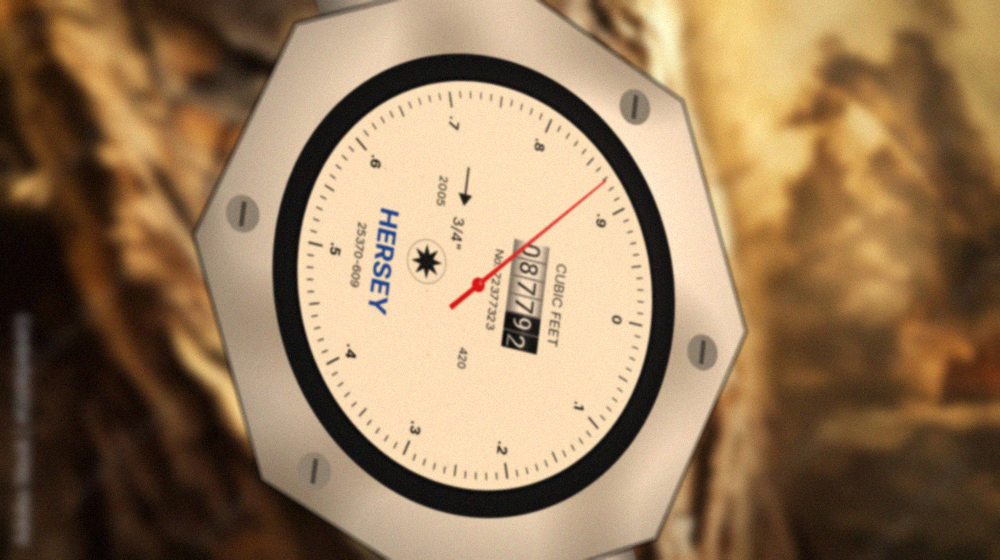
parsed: **87791.87** ft³
